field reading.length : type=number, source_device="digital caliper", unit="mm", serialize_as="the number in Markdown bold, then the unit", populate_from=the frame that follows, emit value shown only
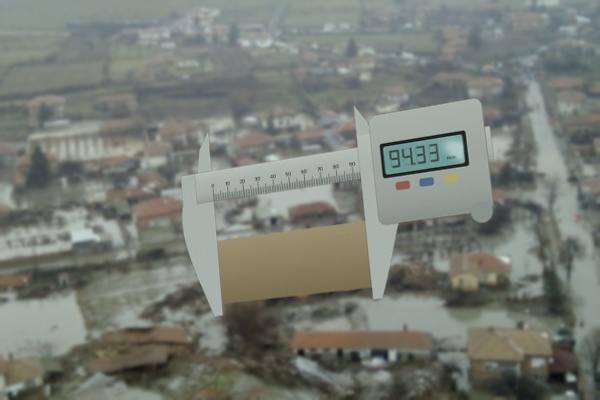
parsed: **94.33** mm
